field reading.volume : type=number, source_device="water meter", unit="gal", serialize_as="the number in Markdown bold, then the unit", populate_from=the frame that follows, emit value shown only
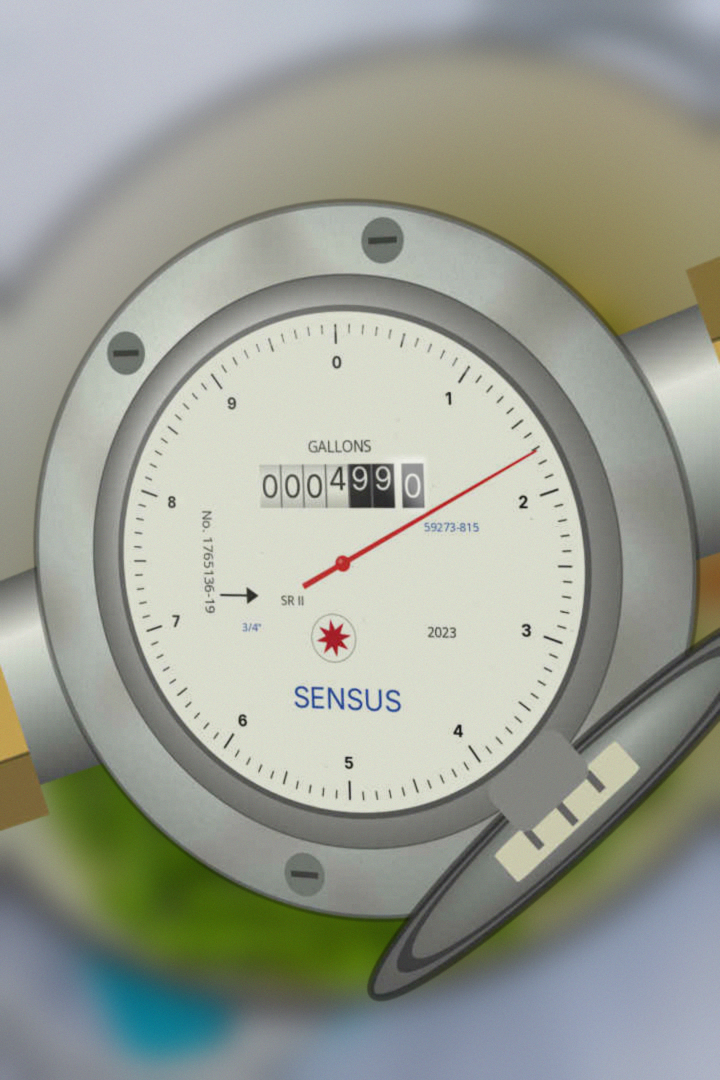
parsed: **4991.7** gal
